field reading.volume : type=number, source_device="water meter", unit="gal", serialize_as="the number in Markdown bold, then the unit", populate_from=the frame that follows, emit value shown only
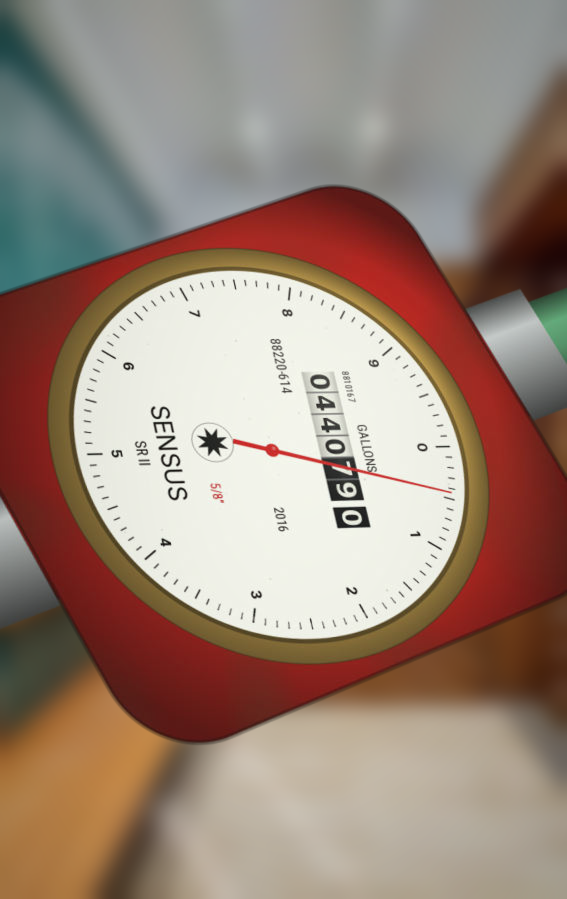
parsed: **440790.4** gal
